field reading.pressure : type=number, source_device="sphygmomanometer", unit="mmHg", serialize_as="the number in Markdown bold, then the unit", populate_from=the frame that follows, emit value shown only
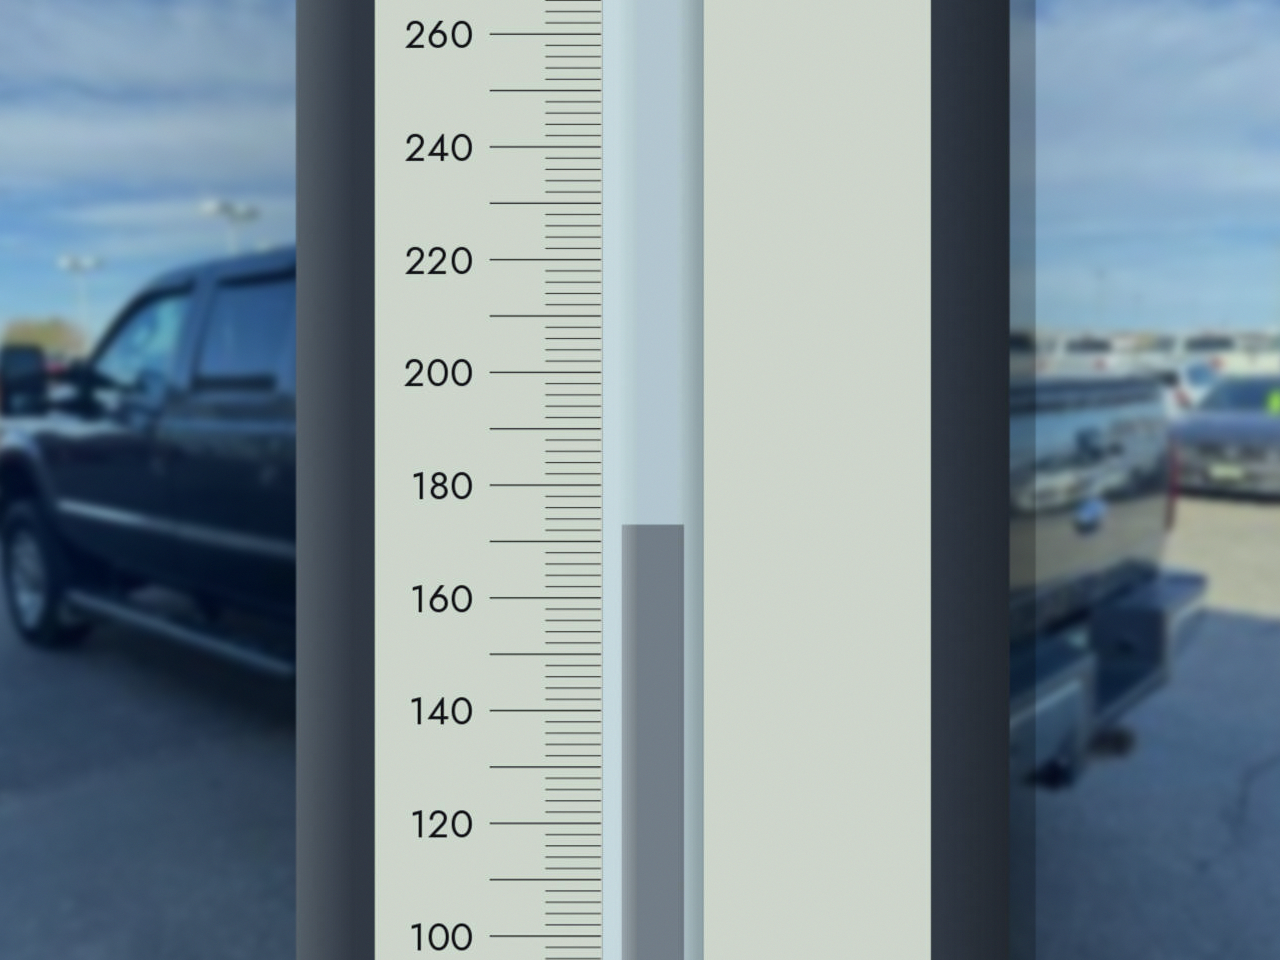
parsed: **173** mmHg
